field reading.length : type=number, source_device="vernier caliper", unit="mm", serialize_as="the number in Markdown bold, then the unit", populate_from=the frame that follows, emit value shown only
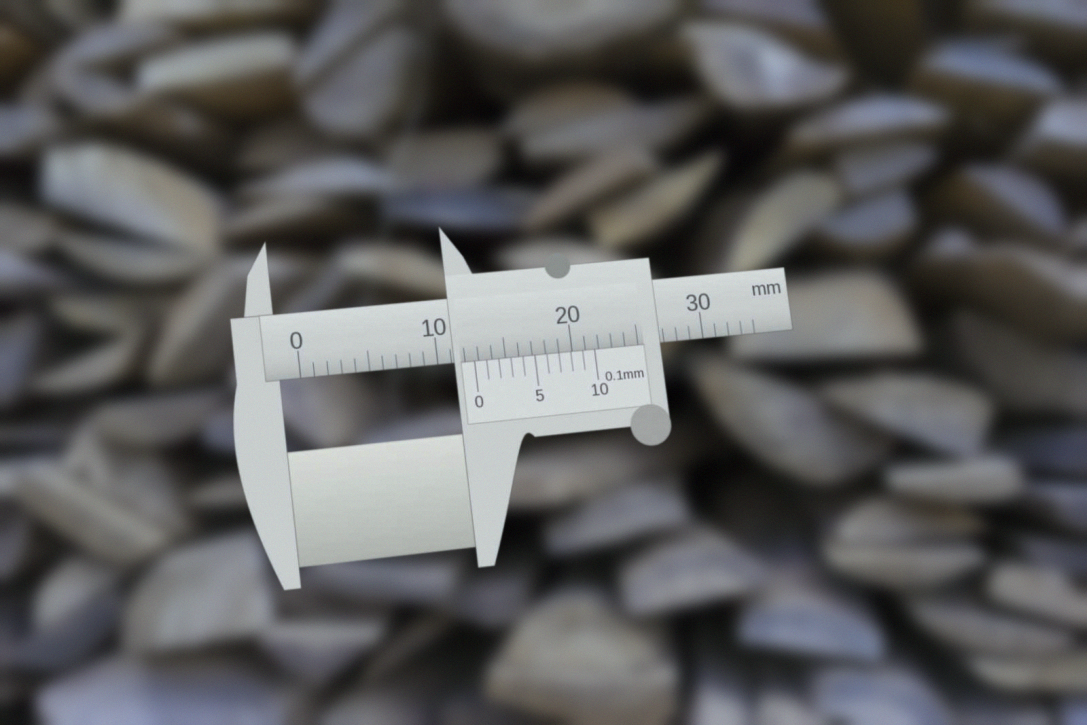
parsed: **12.7** mm
